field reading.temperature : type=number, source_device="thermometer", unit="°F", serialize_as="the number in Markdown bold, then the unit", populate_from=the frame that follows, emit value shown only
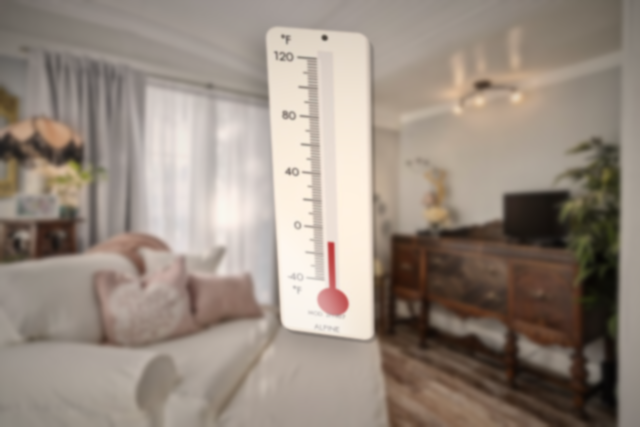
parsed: **-10** °F
